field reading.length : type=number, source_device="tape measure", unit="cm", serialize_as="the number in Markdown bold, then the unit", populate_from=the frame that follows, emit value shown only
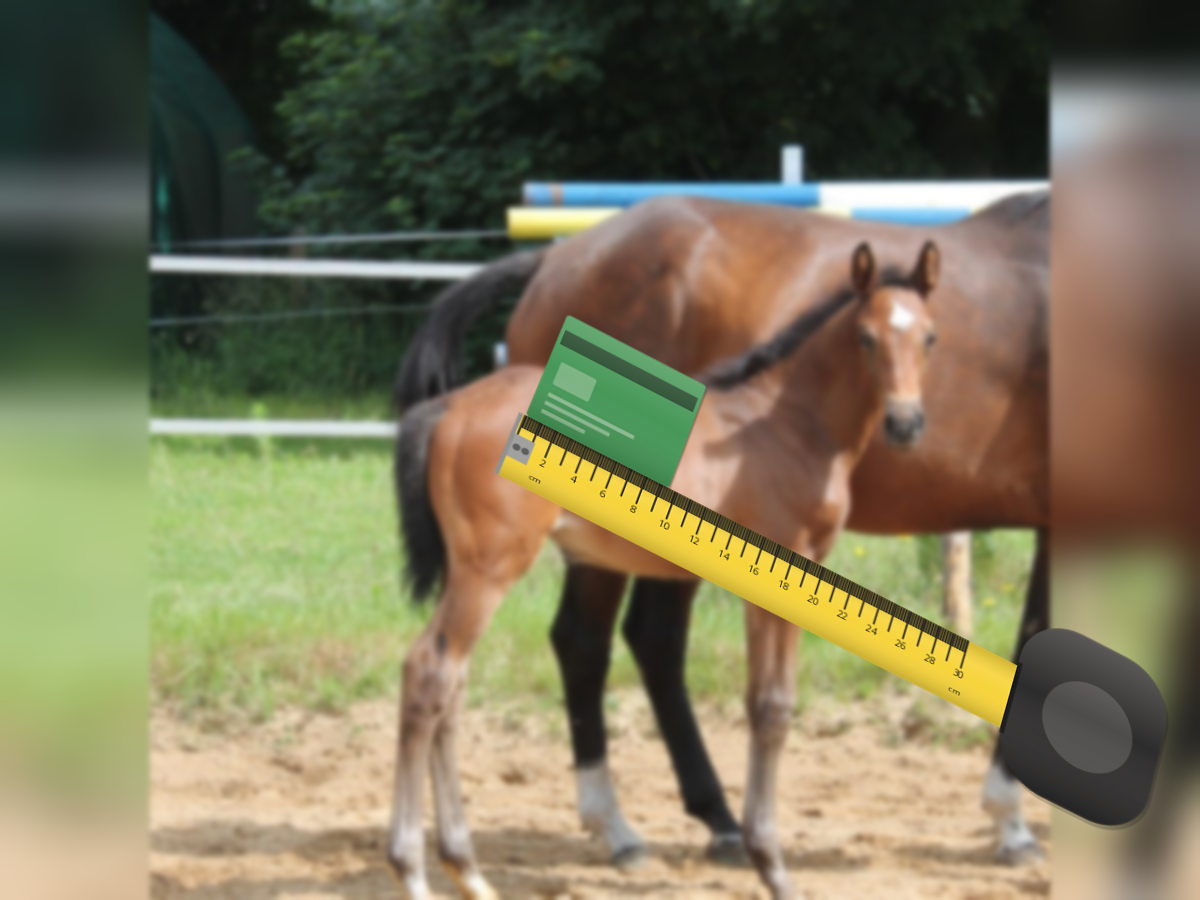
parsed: **9.5** cm
